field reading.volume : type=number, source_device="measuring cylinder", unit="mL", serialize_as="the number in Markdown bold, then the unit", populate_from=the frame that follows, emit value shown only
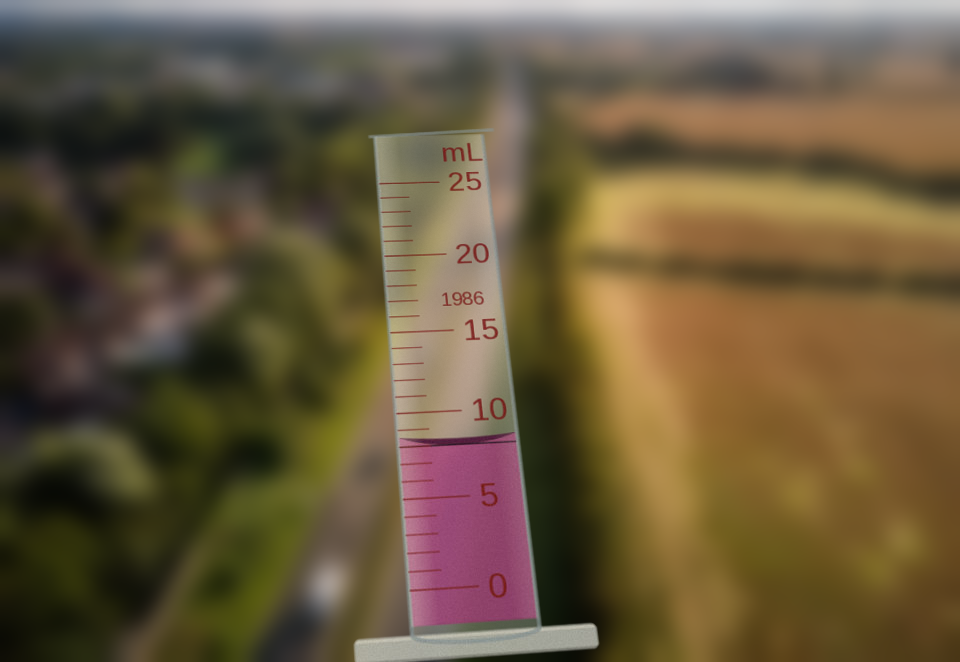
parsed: **8** mL
